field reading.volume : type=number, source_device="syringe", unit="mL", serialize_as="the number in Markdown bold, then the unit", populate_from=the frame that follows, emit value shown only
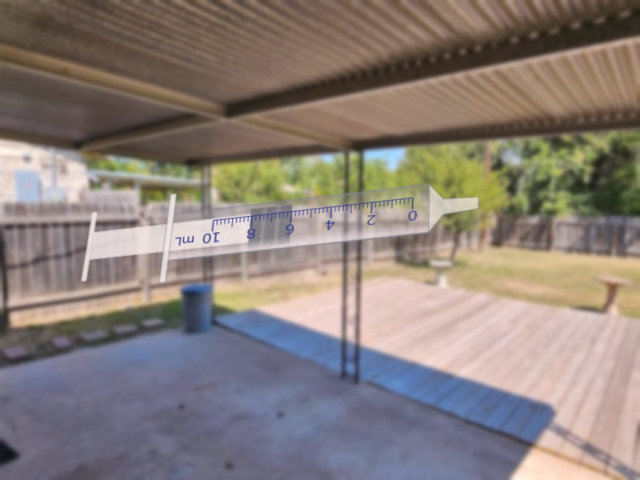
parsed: **6** mL
